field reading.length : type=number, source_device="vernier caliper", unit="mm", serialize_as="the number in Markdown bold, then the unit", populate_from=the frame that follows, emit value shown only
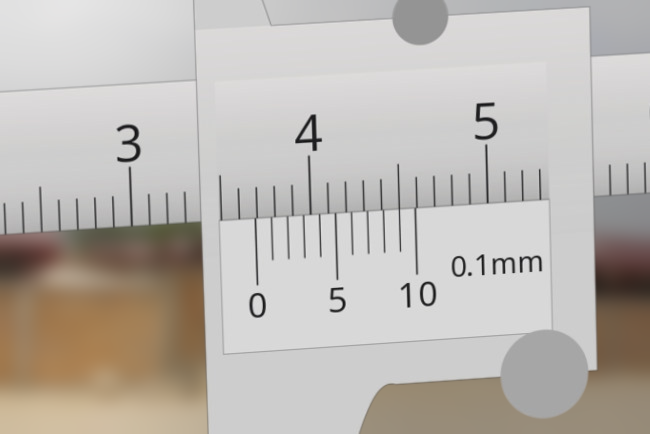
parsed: **36.9** mm
